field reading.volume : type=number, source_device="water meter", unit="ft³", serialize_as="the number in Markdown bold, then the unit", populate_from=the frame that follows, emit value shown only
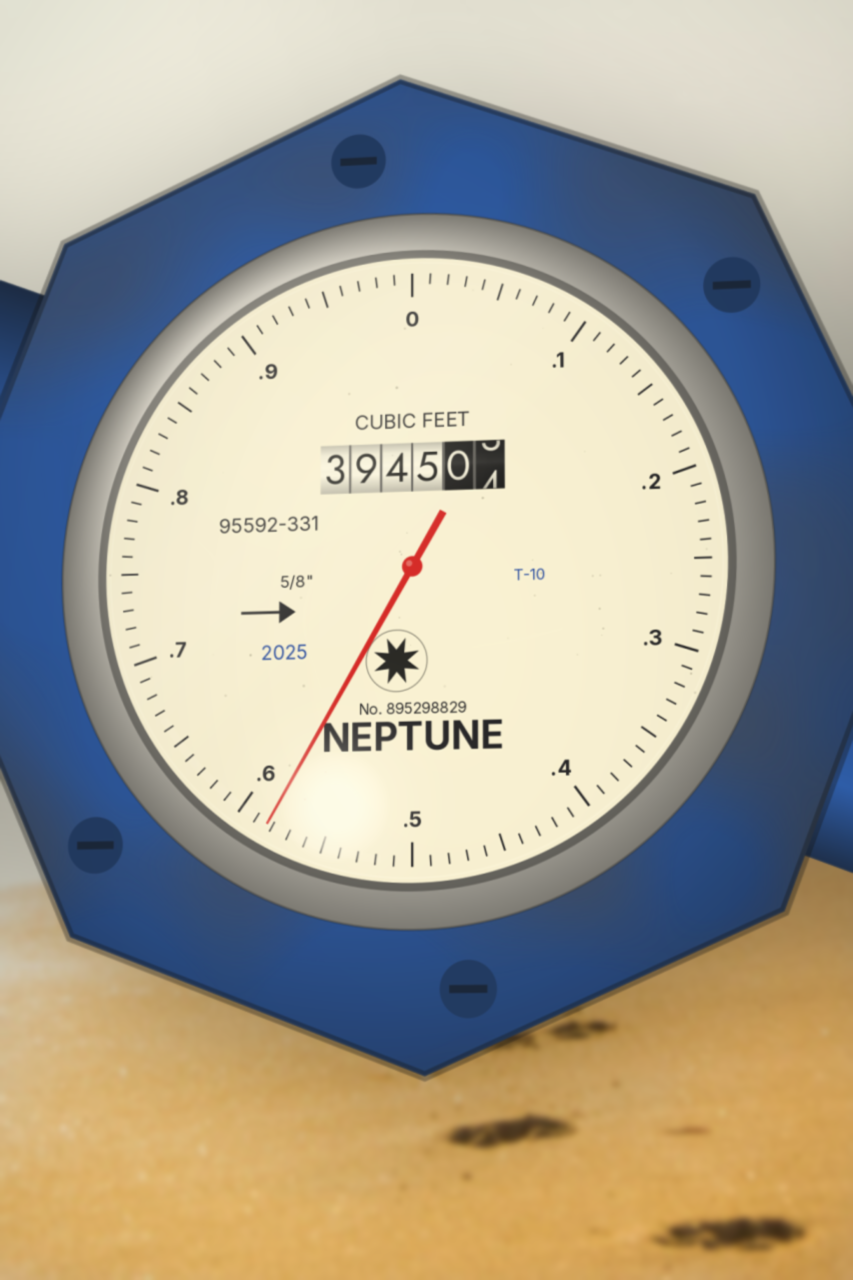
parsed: **394503.58** ft³
